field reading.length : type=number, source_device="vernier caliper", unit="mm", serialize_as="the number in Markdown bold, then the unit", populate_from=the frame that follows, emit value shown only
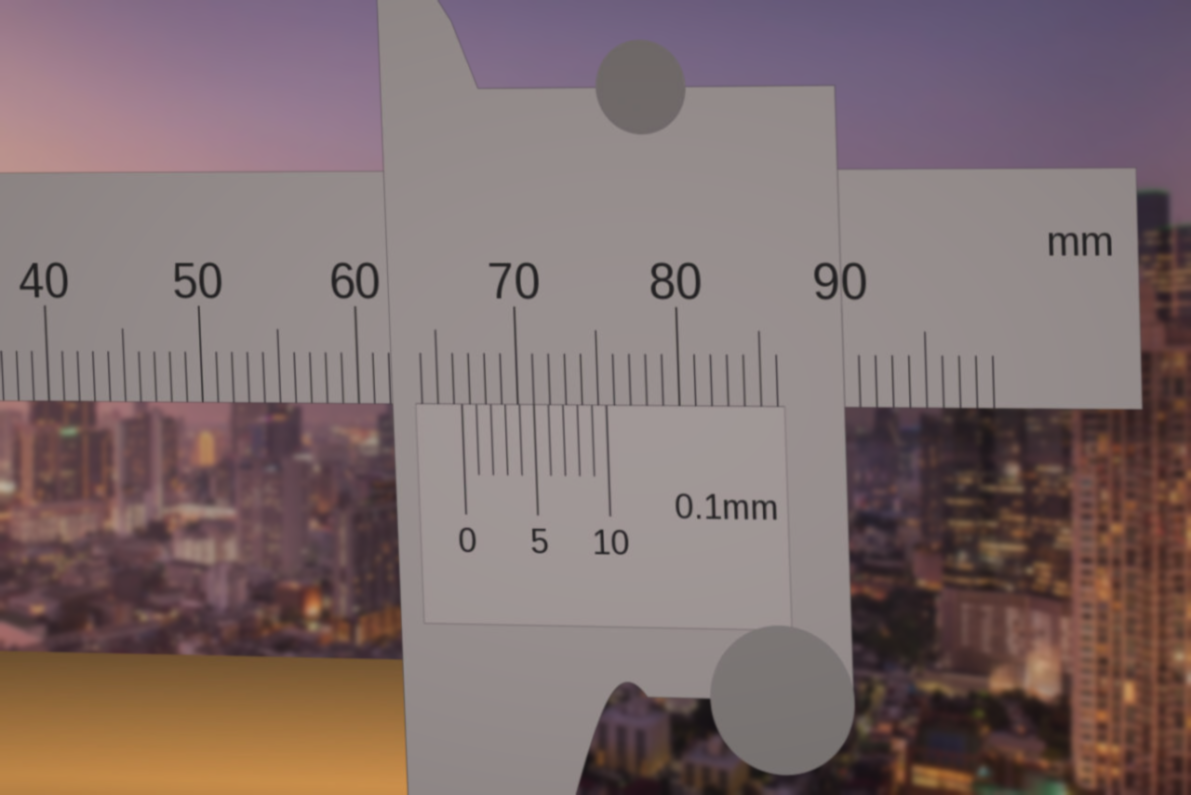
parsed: **66.5** mm
